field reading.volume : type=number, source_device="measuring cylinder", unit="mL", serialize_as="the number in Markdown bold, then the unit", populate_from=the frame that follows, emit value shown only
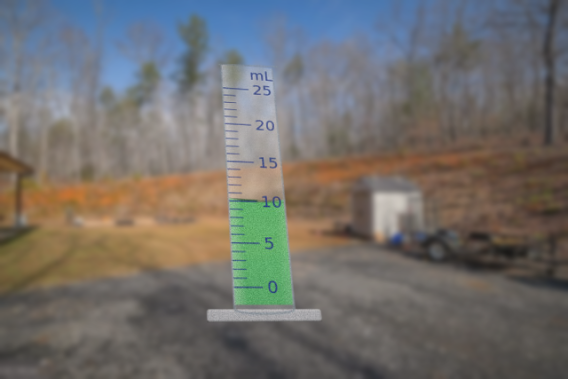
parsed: **10** mL
